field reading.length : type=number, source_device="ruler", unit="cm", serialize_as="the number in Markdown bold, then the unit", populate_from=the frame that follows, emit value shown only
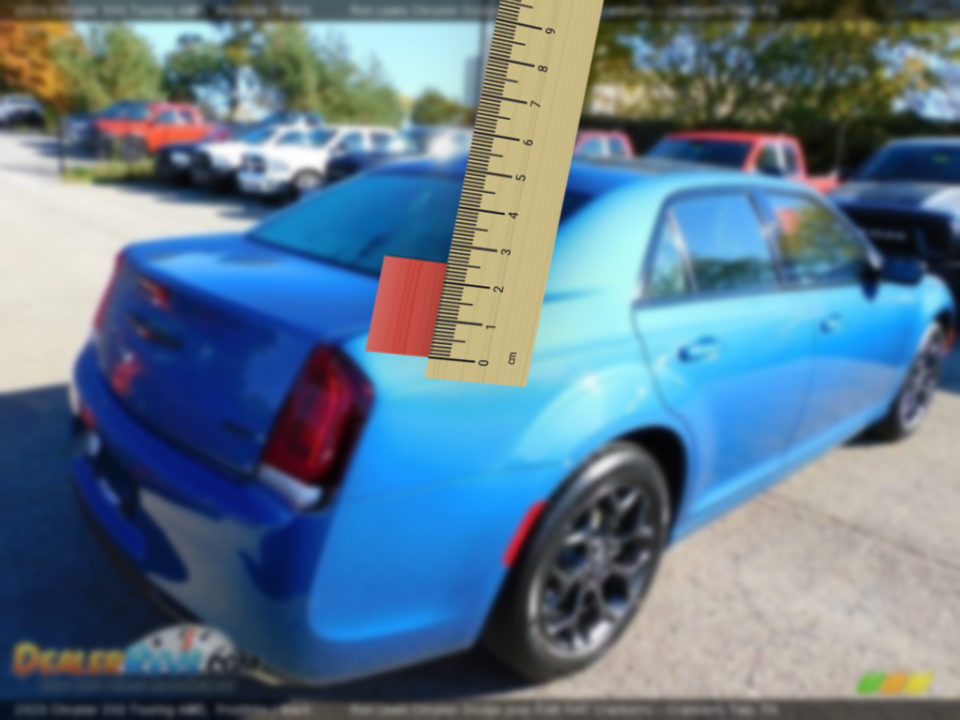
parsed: **2.5** cm
